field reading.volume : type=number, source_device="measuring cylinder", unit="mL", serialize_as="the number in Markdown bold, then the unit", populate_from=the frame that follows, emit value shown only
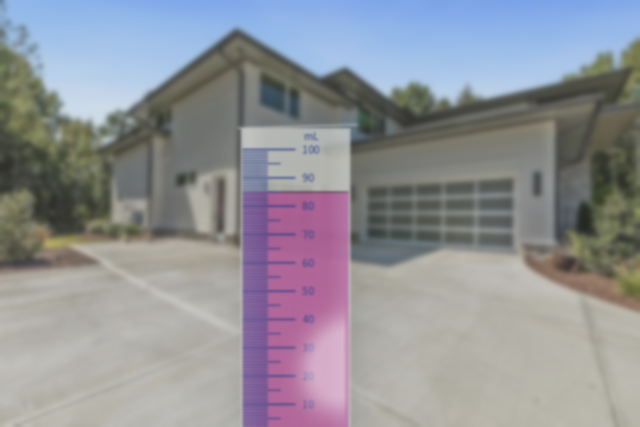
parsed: **85** mL
